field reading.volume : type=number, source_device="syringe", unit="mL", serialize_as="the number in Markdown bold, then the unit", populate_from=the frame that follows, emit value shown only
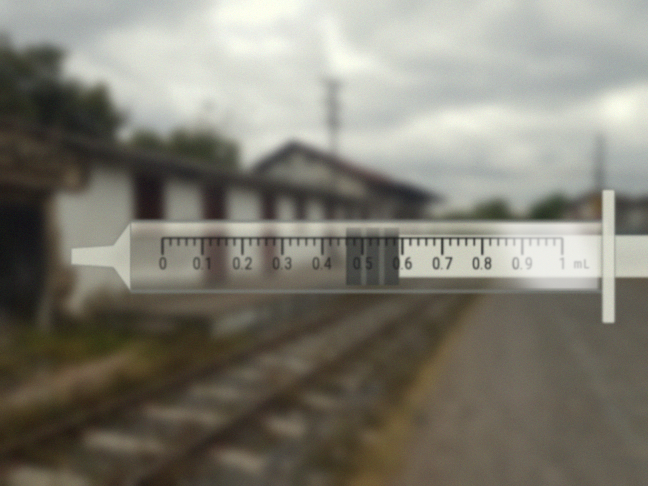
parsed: **0.46** mL
